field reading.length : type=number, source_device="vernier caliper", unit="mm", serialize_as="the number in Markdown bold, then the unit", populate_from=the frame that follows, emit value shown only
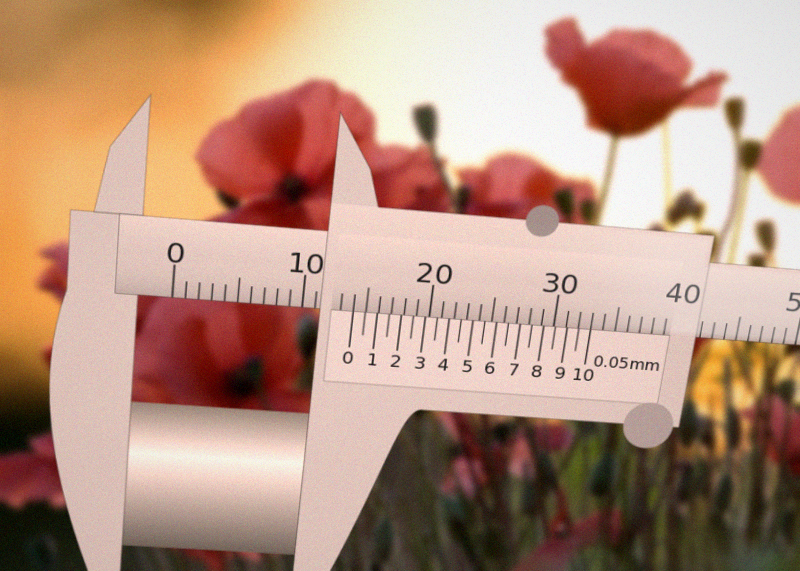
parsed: **14.0** mm
